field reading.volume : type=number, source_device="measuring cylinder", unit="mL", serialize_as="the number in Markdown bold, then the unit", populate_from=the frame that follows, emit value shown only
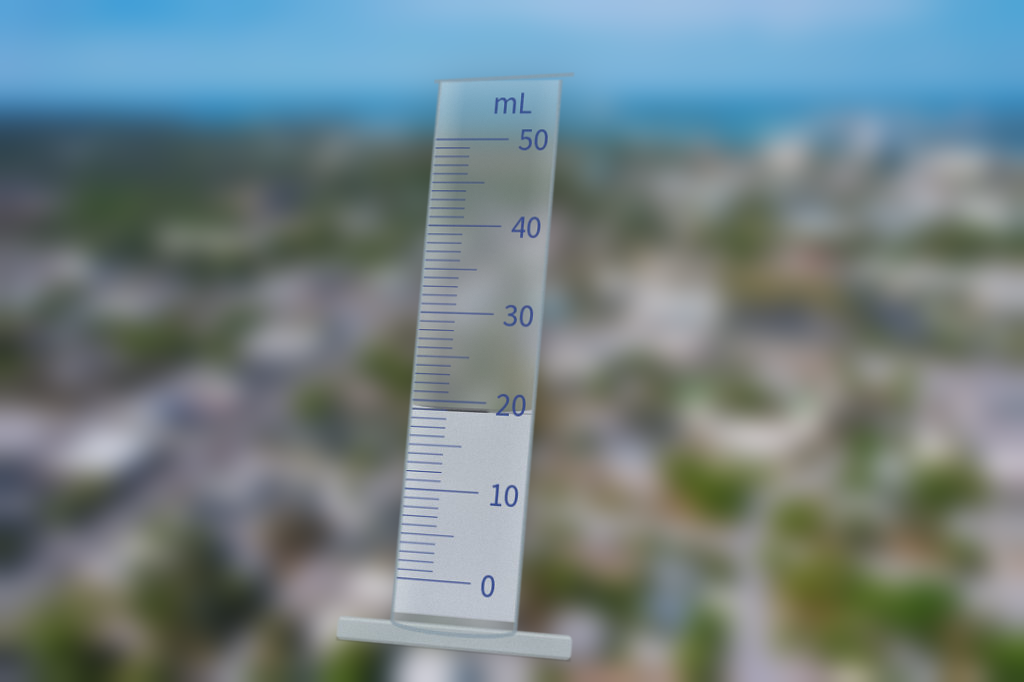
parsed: **19** mL
